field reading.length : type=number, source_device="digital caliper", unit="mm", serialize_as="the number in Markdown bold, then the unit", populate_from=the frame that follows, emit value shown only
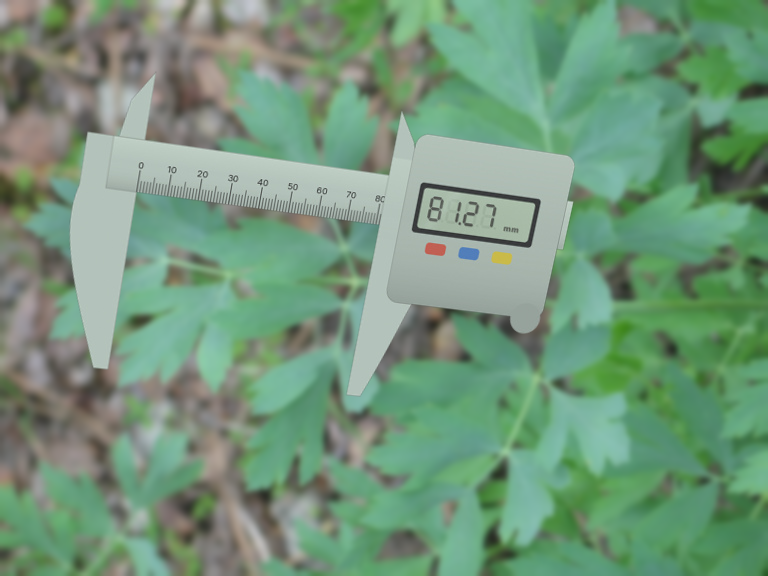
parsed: **81.27** mm
